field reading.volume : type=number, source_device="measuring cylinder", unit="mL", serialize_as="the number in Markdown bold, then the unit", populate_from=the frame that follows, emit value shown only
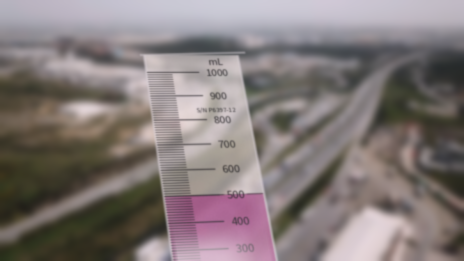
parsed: **500** mL
